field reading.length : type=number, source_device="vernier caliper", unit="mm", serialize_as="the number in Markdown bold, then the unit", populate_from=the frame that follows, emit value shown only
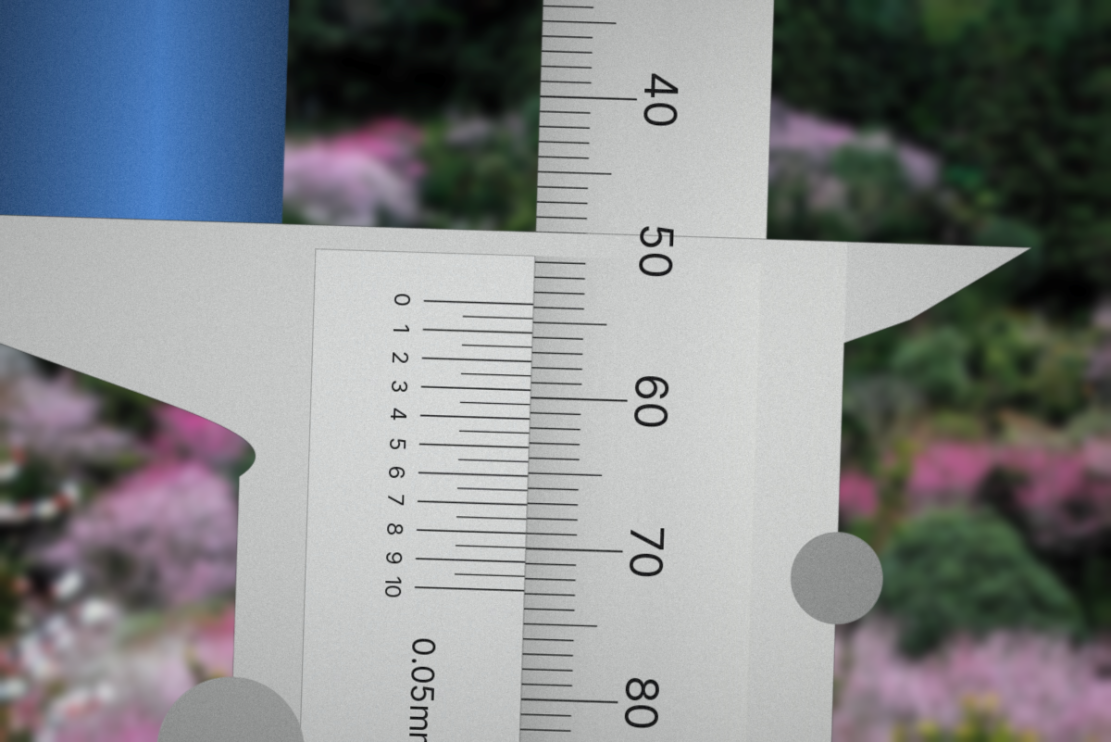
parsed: **53.8** mm
